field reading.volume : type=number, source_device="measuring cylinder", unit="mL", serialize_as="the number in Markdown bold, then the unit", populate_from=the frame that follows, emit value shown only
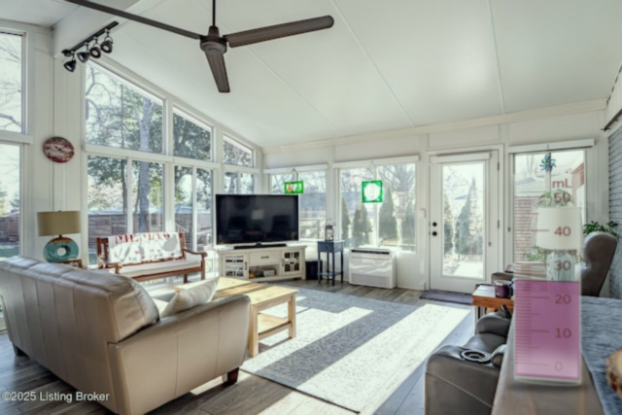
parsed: **25** mL
